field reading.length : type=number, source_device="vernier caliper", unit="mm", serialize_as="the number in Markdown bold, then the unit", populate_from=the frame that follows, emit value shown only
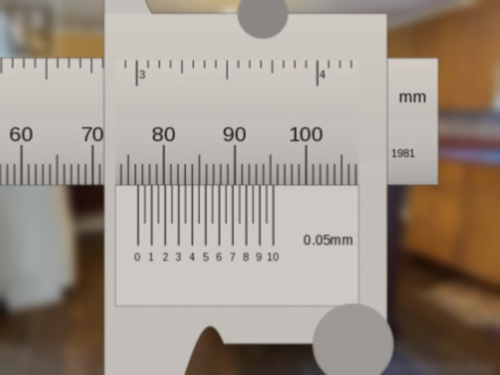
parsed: **76.4** mm
